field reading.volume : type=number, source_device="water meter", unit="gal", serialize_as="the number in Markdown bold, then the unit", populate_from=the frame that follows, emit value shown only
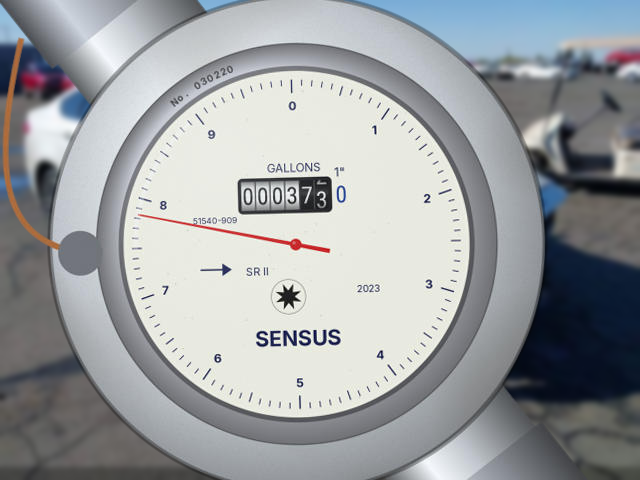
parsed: **3727.8** gal
